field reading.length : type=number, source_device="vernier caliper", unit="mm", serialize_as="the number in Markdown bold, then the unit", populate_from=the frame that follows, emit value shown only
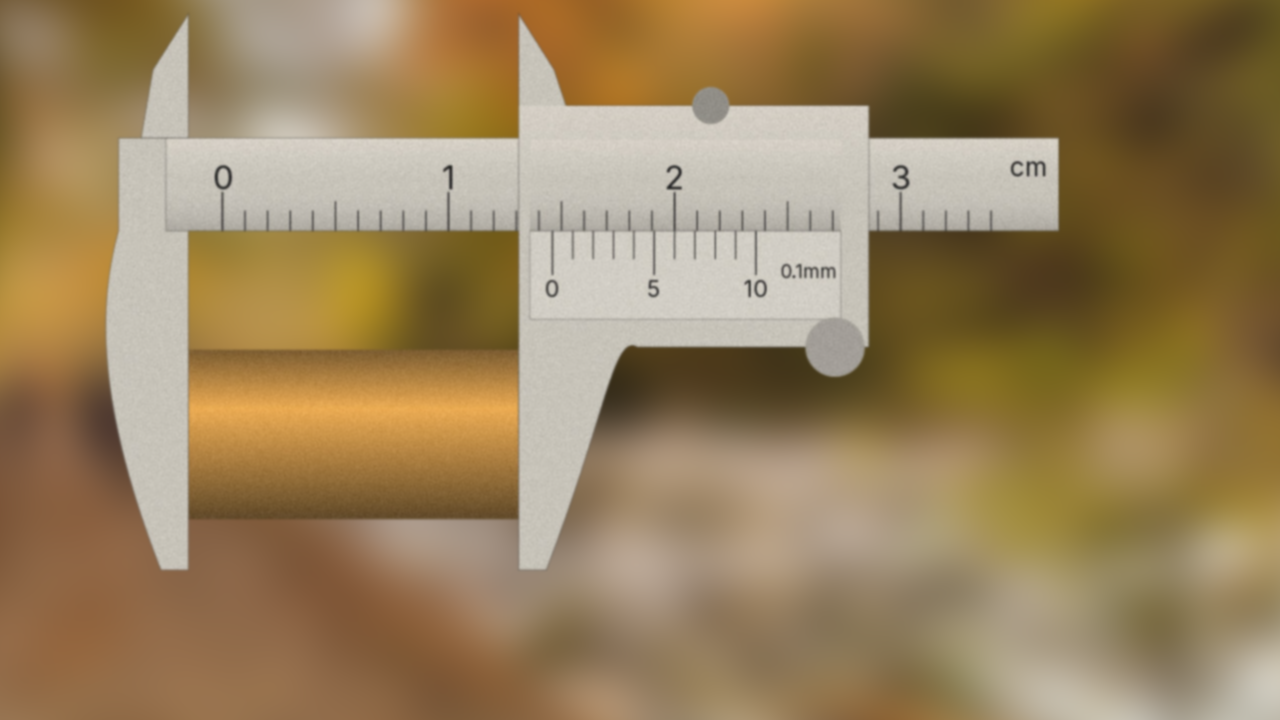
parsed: **14.6** mm
